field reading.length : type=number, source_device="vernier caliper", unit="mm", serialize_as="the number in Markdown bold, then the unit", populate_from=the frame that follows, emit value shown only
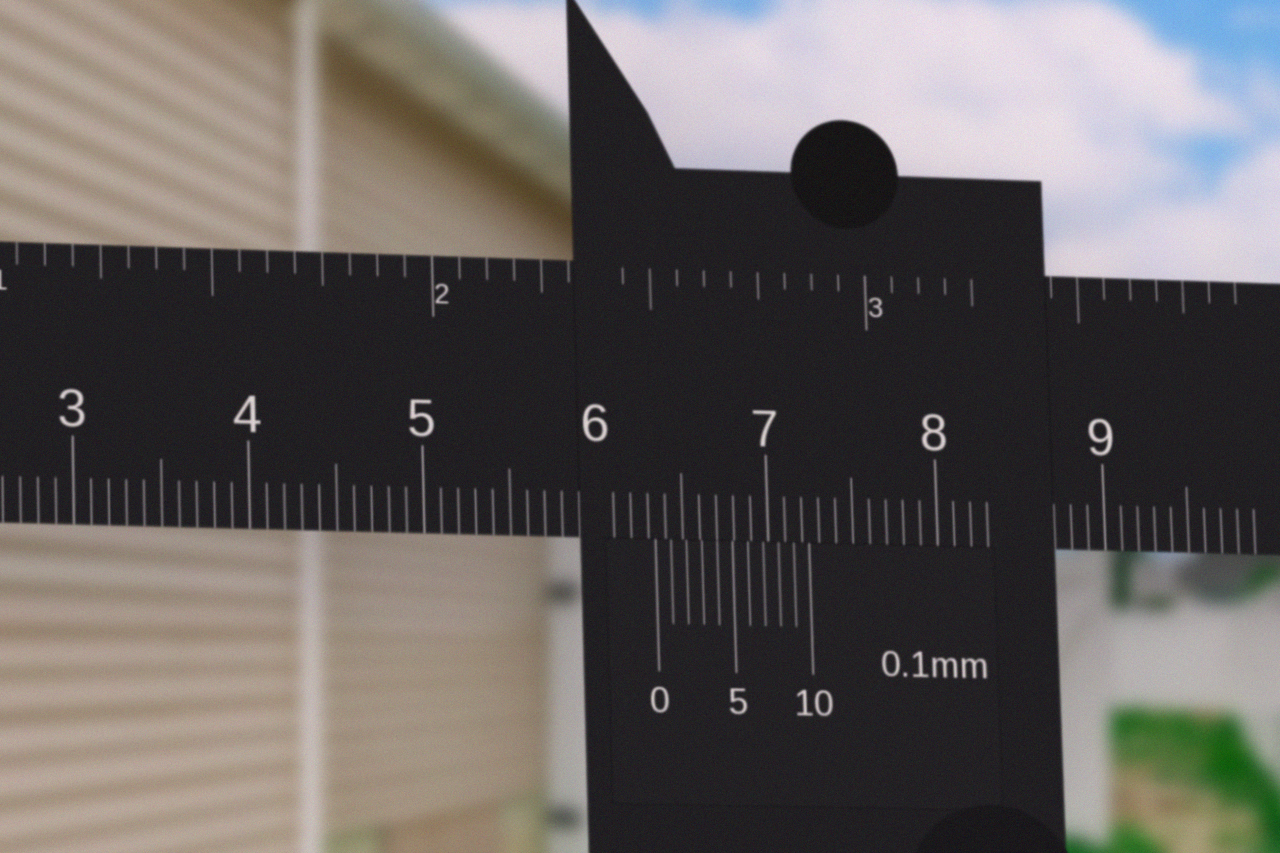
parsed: **63.4** mm
